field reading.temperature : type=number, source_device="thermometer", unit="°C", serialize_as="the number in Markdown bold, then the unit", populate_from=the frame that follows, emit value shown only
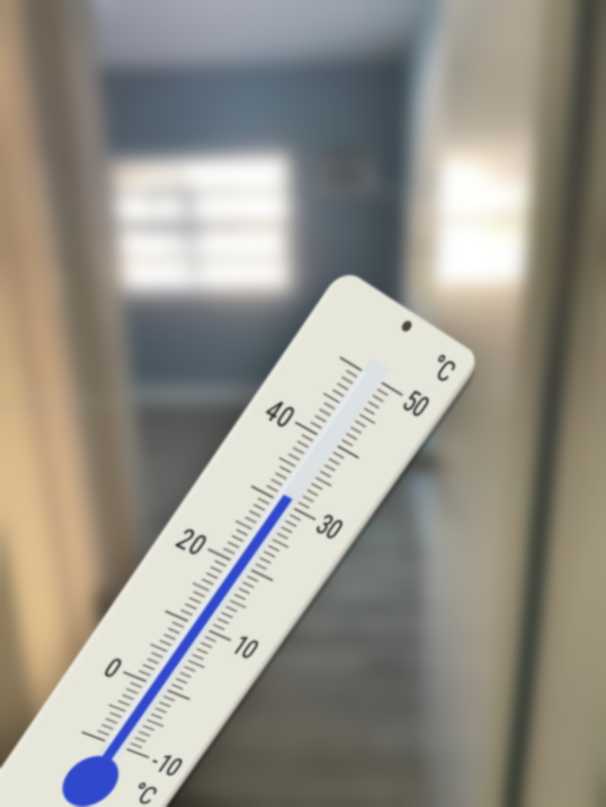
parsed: **31** °C
